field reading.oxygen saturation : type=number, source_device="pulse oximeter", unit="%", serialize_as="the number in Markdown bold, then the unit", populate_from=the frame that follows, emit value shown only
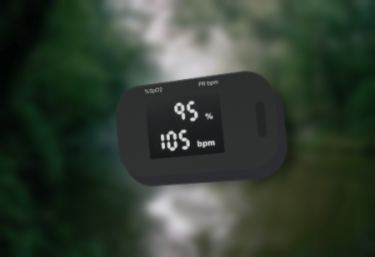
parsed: **95** %
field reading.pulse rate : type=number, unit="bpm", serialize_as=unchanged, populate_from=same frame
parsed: **105** bpm
